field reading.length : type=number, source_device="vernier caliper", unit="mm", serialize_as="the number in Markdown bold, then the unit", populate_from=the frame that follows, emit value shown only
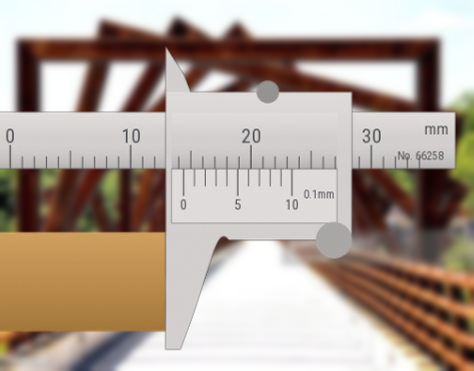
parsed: **14.4** mm
